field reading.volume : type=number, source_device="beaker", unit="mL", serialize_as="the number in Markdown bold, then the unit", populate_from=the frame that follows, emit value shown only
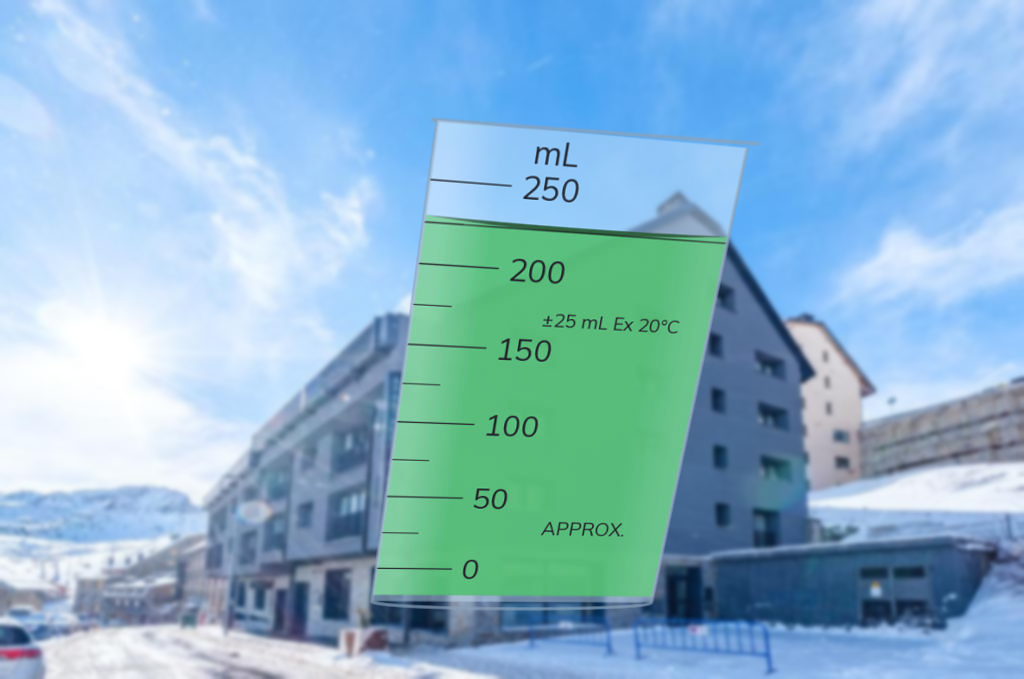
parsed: **225** mL
